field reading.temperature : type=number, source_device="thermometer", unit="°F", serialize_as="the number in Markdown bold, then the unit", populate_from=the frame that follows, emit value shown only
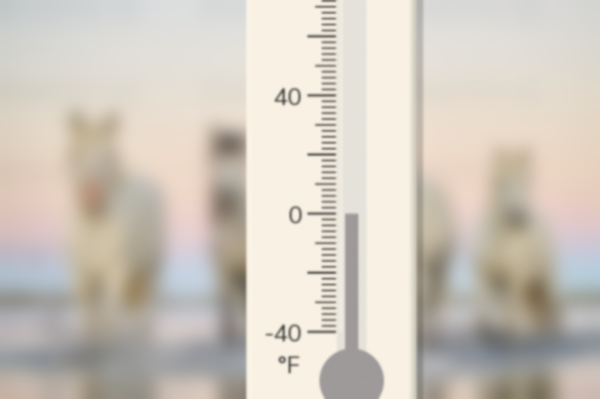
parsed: **0** °F
